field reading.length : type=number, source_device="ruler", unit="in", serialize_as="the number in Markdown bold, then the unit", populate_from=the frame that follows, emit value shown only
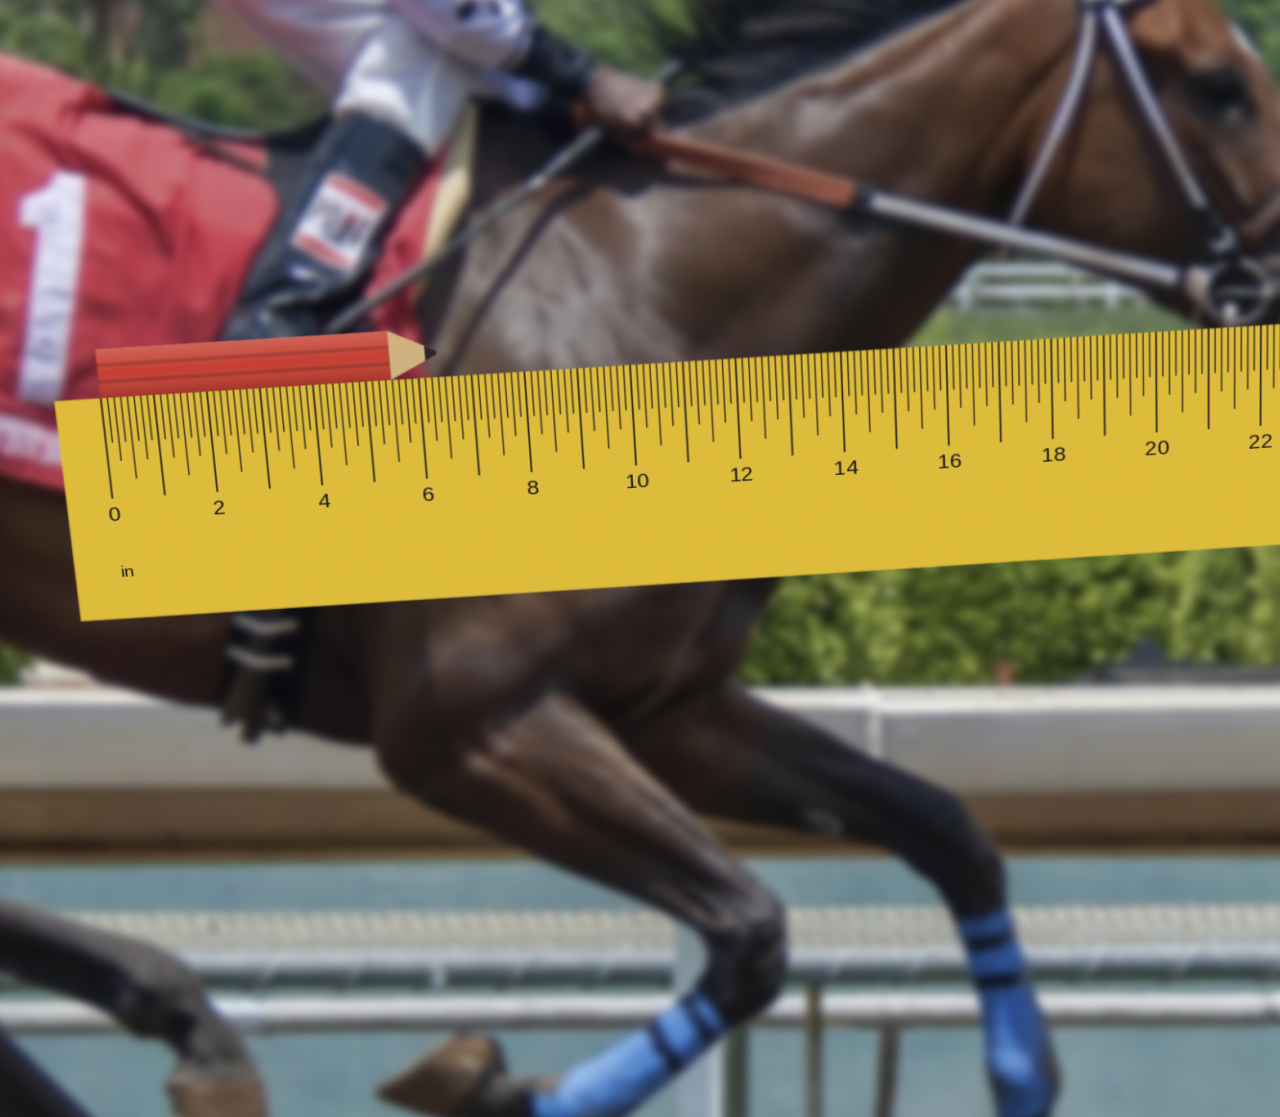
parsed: **6.375** in
